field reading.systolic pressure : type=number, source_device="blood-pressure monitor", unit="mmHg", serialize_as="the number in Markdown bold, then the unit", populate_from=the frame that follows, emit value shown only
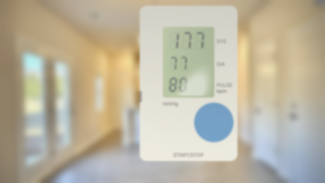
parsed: **177** mmHg
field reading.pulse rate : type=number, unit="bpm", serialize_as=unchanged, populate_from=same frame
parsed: **80** bpm
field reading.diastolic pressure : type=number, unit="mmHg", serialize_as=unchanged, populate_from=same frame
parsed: **77** mmHg
